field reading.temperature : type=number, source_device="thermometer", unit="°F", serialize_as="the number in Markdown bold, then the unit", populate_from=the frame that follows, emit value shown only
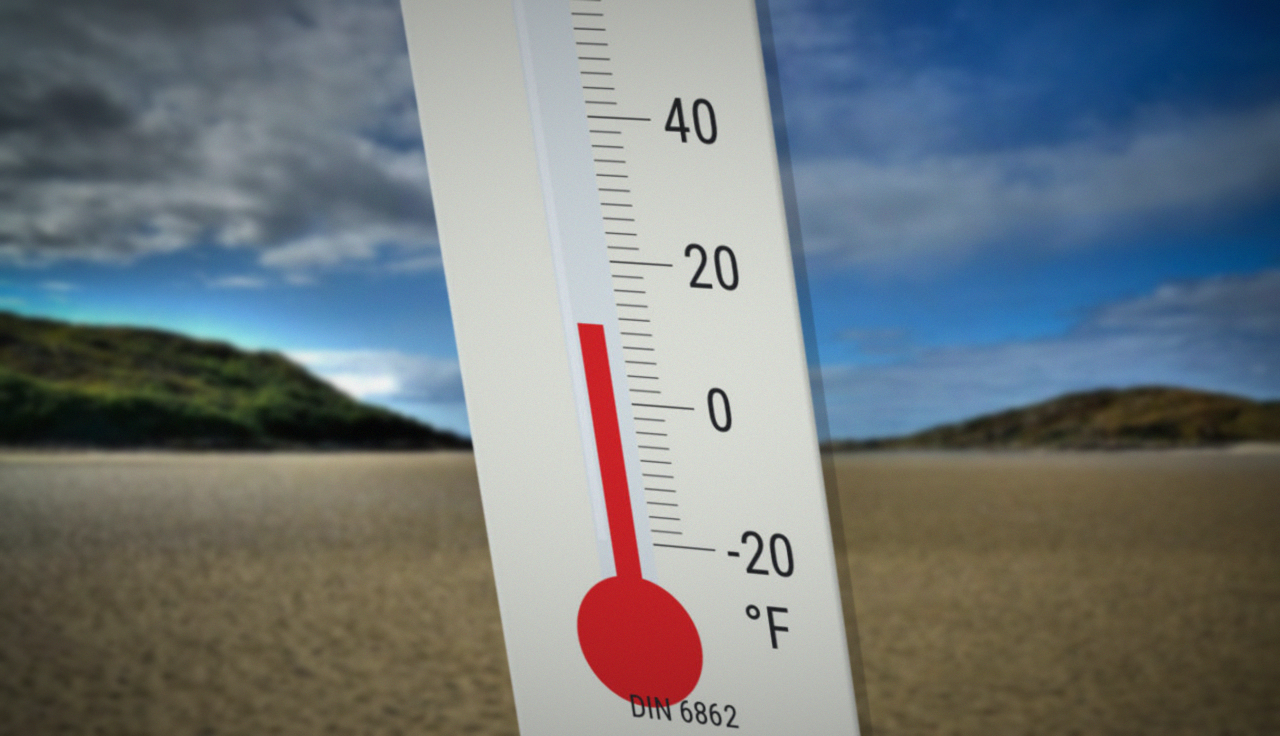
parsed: **11** °F
